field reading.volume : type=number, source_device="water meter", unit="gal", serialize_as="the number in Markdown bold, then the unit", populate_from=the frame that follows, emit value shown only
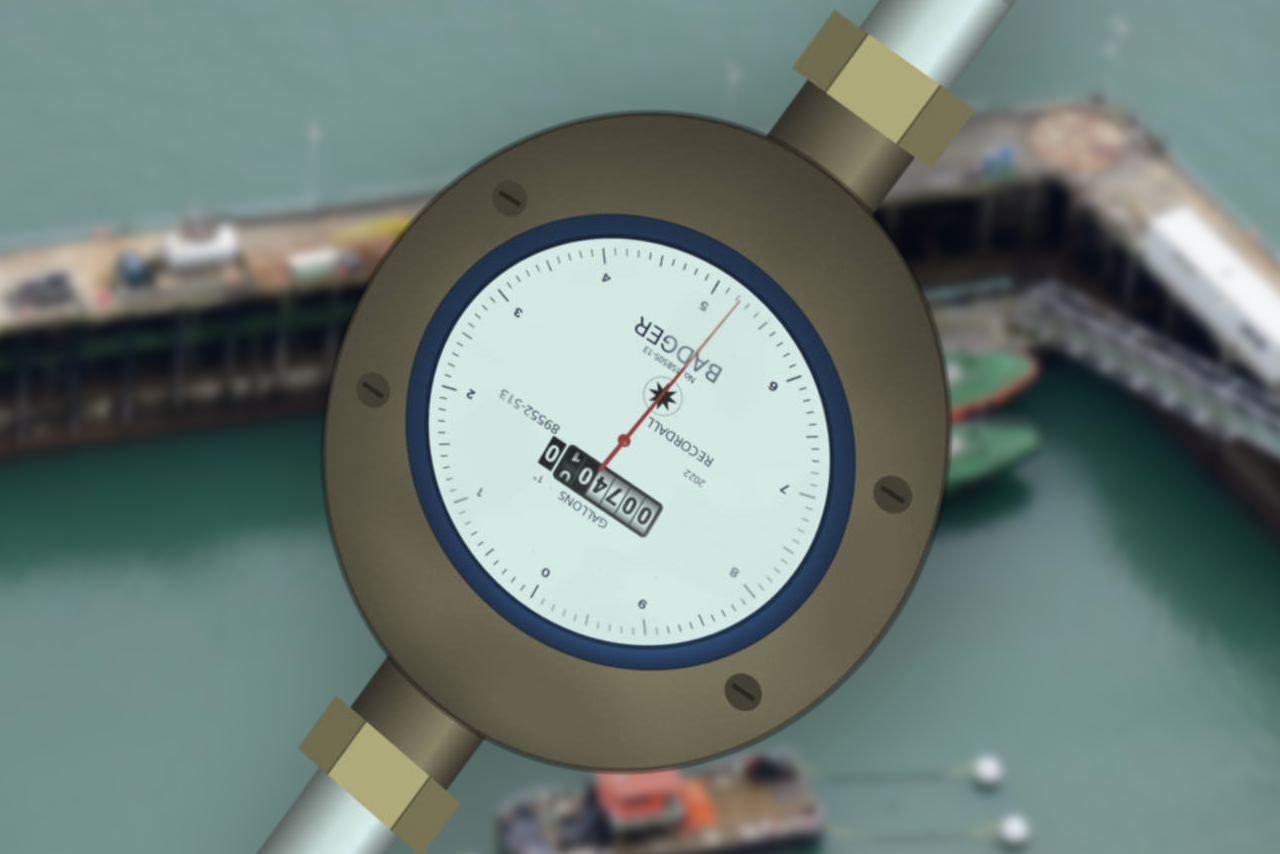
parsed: **74005.2** gal
